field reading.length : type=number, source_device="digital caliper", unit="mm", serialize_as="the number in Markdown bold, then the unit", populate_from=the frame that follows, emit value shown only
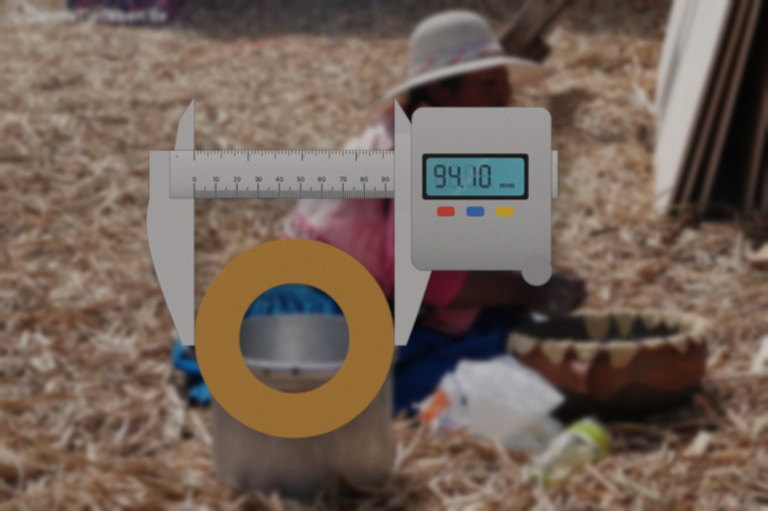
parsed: **94.10** mm
